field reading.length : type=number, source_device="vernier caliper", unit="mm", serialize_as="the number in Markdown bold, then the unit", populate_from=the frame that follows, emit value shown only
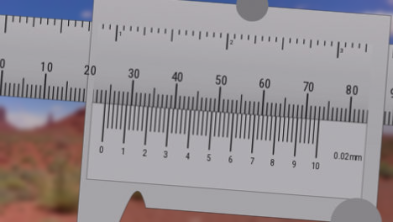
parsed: **24.0** mm
